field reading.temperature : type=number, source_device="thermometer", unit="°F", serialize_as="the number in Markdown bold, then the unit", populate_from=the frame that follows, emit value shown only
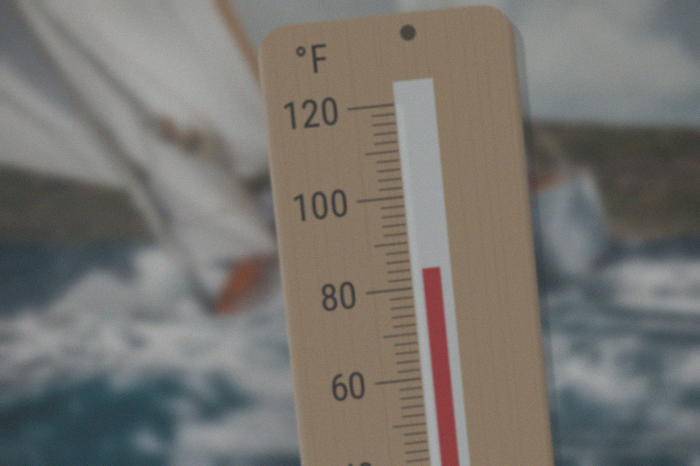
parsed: **84** °F
